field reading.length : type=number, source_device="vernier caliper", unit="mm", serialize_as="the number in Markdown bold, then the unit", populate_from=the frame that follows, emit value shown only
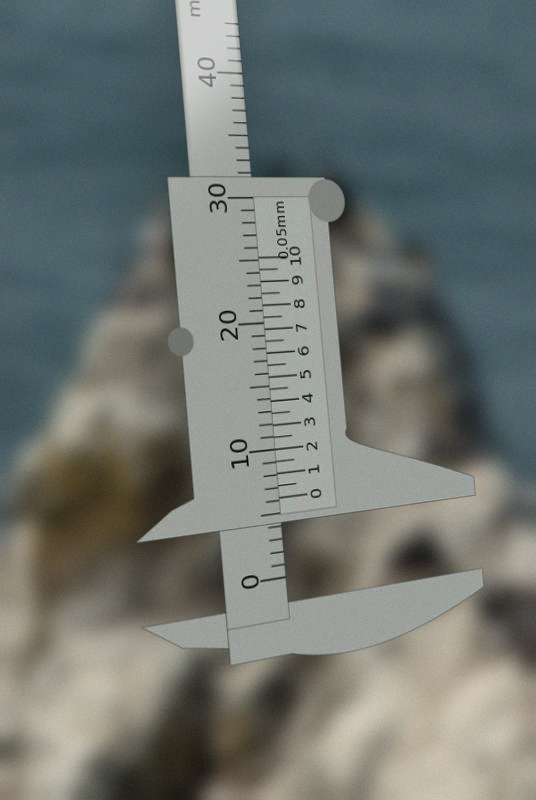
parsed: **6.2** mm
